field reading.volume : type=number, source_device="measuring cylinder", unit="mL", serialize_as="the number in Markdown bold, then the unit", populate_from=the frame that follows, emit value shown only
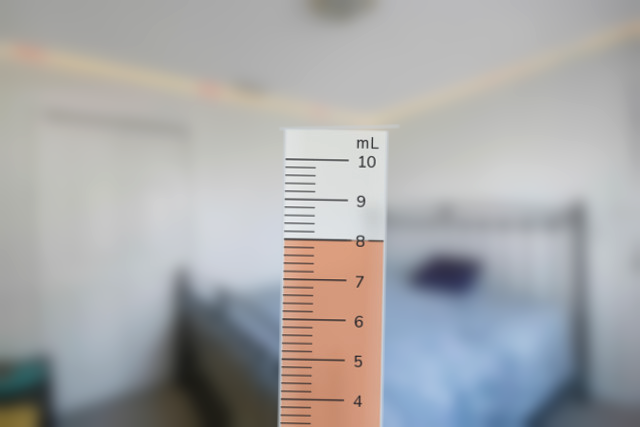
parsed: **8** mL
